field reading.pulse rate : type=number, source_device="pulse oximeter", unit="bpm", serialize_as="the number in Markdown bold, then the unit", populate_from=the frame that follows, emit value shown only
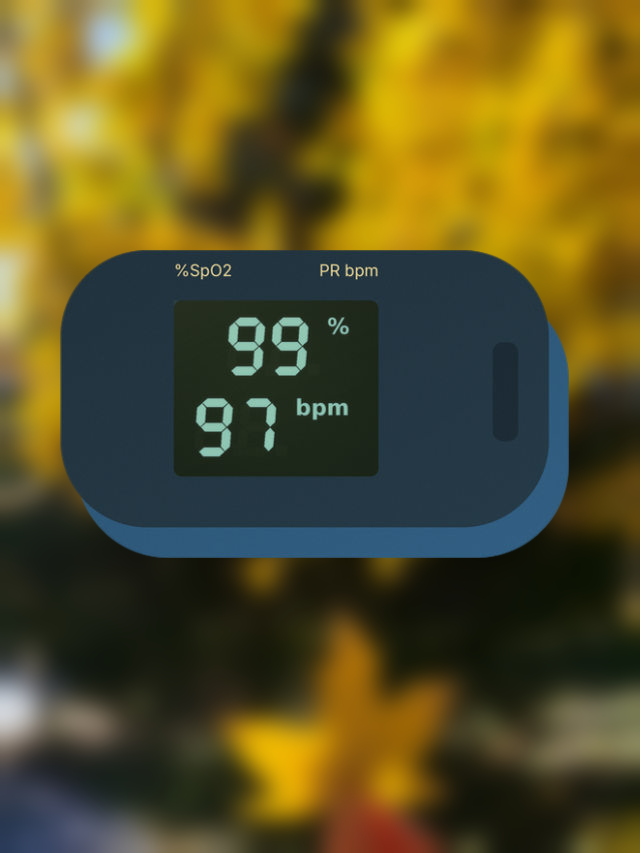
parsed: **97** bpm
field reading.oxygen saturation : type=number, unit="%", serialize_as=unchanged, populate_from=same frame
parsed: **99** %
